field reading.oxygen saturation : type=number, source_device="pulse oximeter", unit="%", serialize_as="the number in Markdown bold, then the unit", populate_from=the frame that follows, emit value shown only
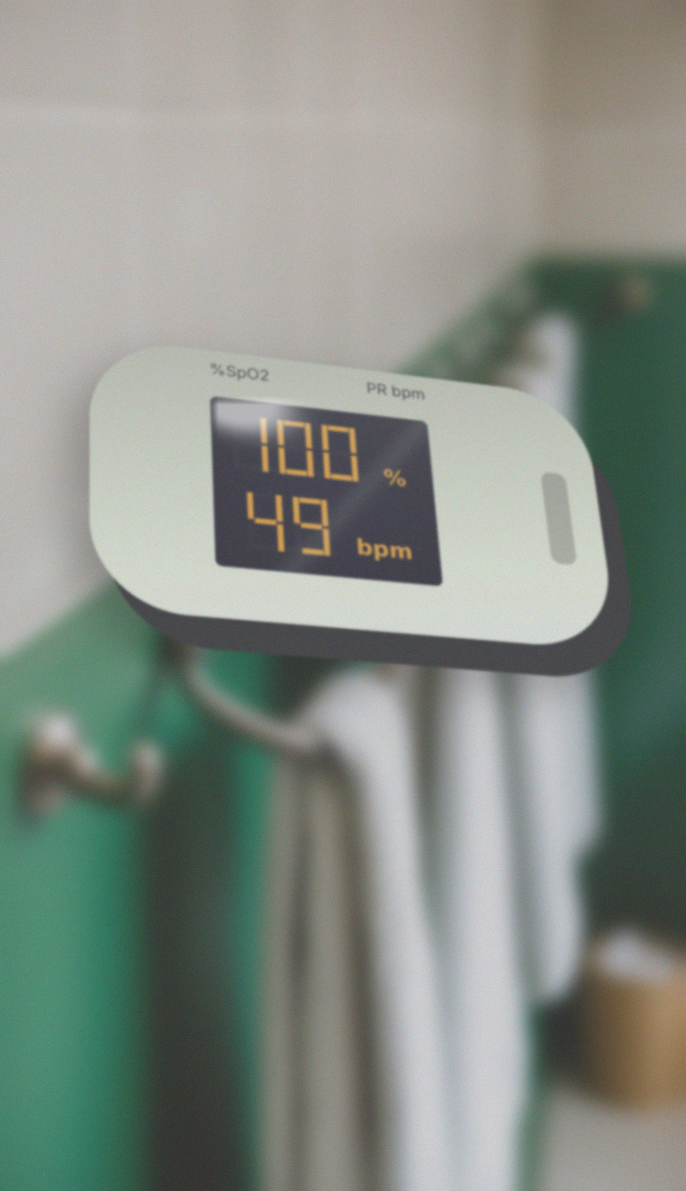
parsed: **100** %
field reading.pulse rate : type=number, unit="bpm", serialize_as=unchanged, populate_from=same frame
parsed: **49** bpm
